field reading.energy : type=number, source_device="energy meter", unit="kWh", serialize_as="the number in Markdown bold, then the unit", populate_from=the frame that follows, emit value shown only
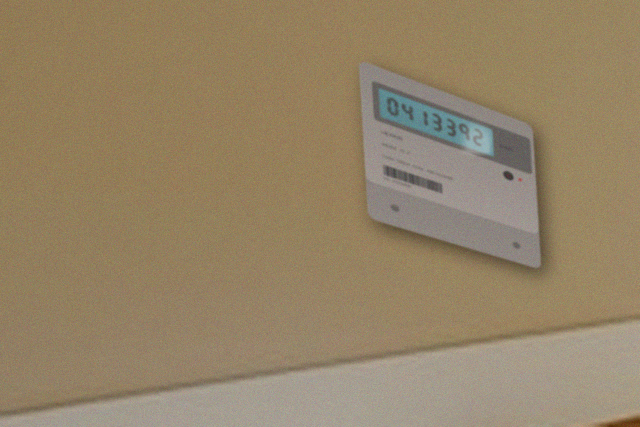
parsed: **413392** kWh
